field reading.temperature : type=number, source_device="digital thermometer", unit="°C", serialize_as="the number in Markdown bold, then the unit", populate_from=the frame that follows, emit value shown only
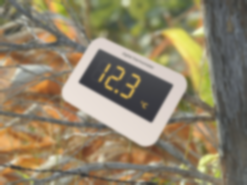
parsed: **12.3** °C
